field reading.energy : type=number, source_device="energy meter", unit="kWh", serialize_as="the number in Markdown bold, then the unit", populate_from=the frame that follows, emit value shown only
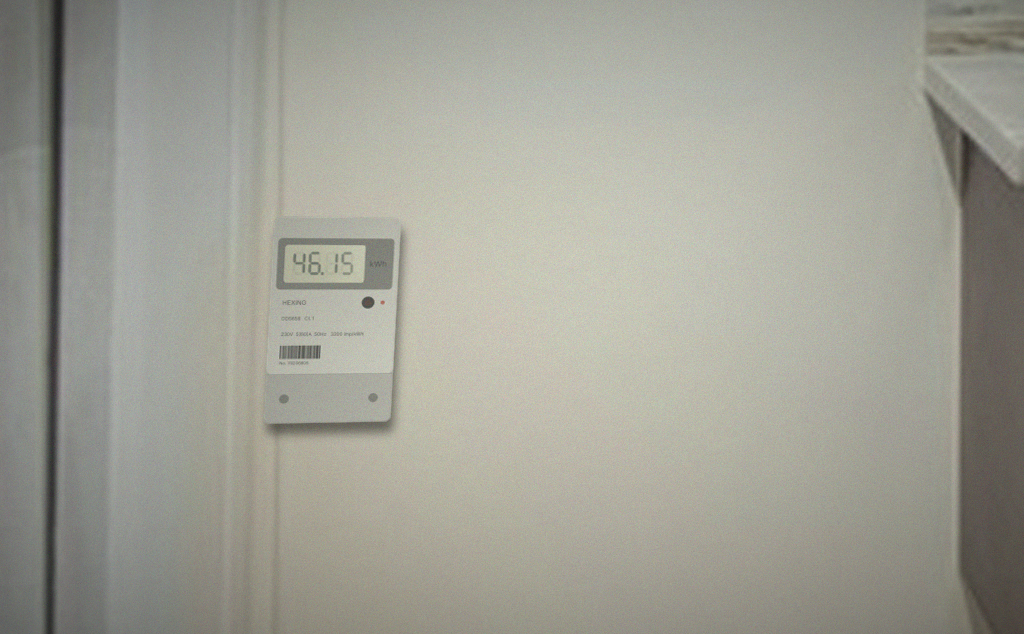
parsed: **46.15** kWh
